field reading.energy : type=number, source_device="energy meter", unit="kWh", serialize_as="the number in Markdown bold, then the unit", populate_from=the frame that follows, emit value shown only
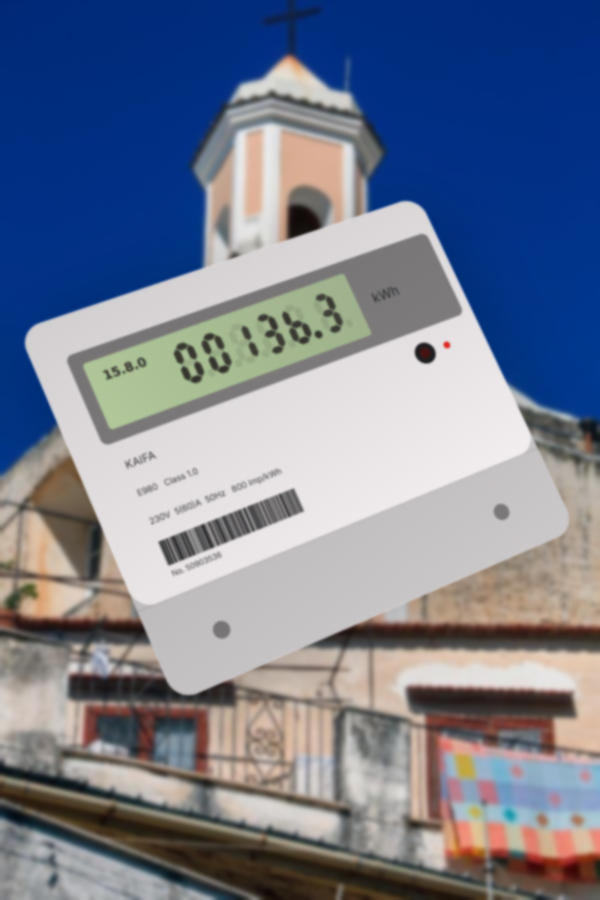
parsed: **136.3** kWh
